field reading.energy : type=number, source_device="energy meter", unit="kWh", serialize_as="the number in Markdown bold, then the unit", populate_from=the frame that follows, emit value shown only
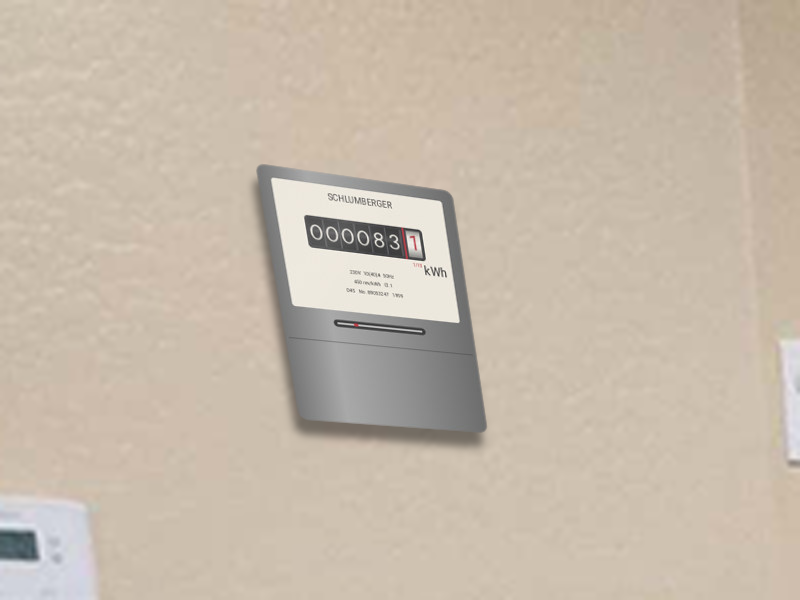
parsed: **83.1** kWh
